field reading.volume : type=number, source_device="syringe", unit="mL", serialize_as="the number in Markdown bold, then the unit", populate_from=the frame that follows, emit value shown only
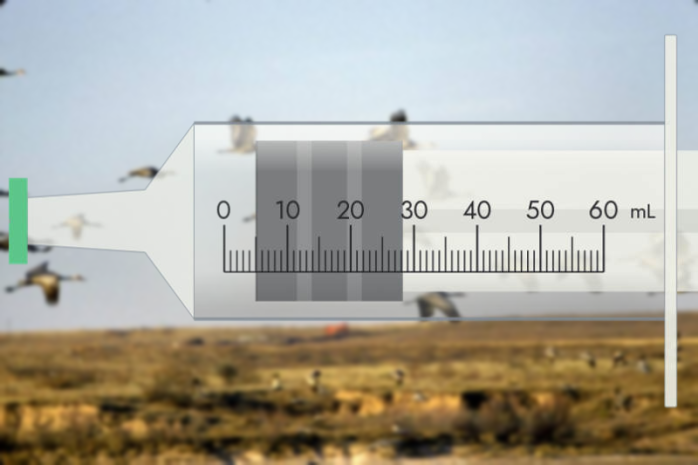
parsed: **5** mL
